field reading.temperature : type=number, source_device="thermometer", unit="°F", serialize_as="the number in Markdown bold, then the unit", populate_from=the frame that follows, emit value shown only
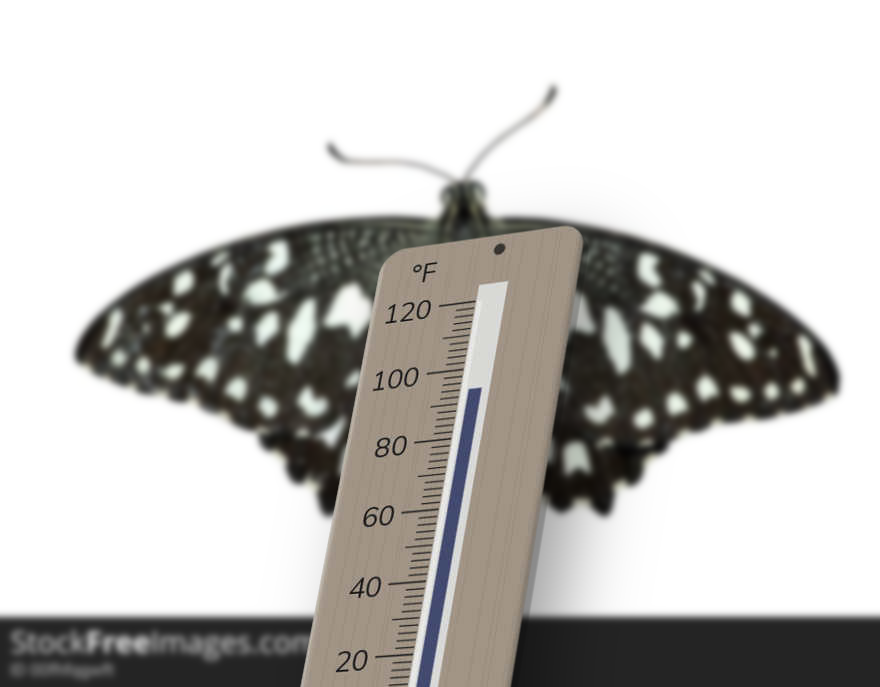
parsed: **94** °F
